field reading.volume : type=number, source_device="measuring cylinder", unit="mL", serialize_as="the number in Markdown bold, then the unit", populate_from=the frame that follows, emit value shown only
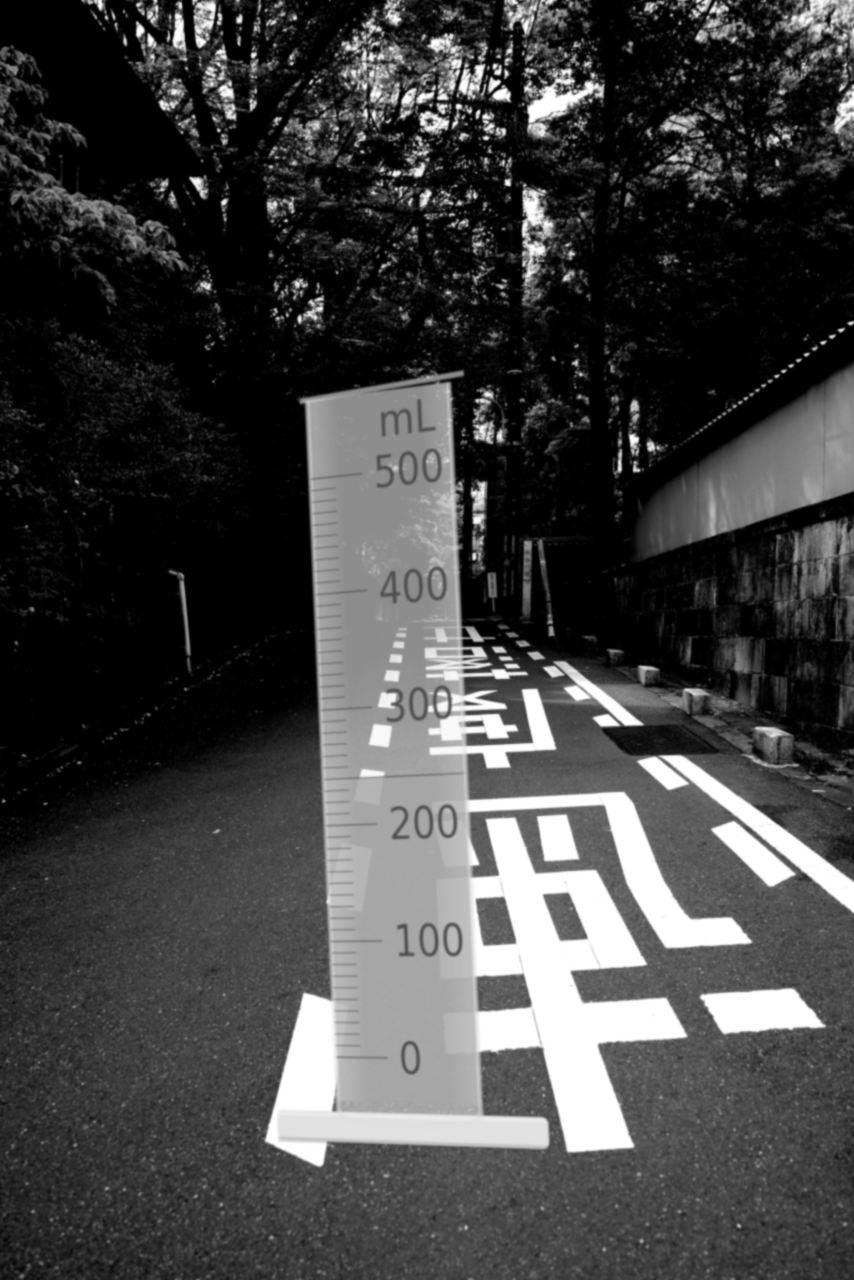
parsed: **240** mL
